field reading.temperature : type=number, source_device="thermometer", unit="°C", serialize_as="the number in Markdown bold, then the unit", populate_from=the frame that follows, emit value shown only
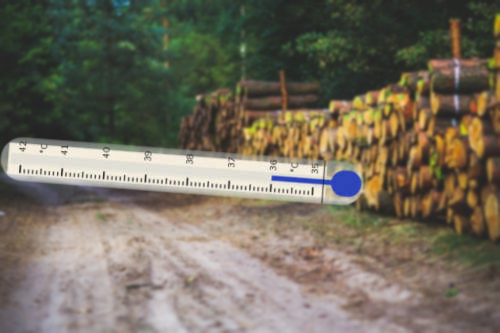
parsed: **36** °C
